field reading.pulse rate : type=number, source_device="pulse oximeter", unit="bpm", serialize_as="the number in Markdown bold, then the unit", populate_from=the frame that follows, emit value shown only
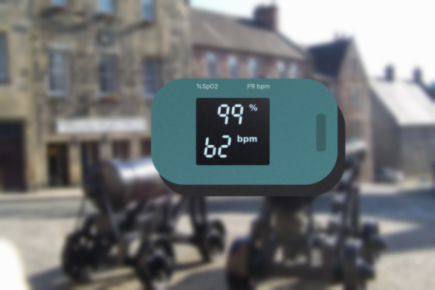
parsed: **62** bpm
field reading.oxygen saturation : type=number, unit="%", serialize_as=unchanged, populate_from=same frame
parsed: **99** %
